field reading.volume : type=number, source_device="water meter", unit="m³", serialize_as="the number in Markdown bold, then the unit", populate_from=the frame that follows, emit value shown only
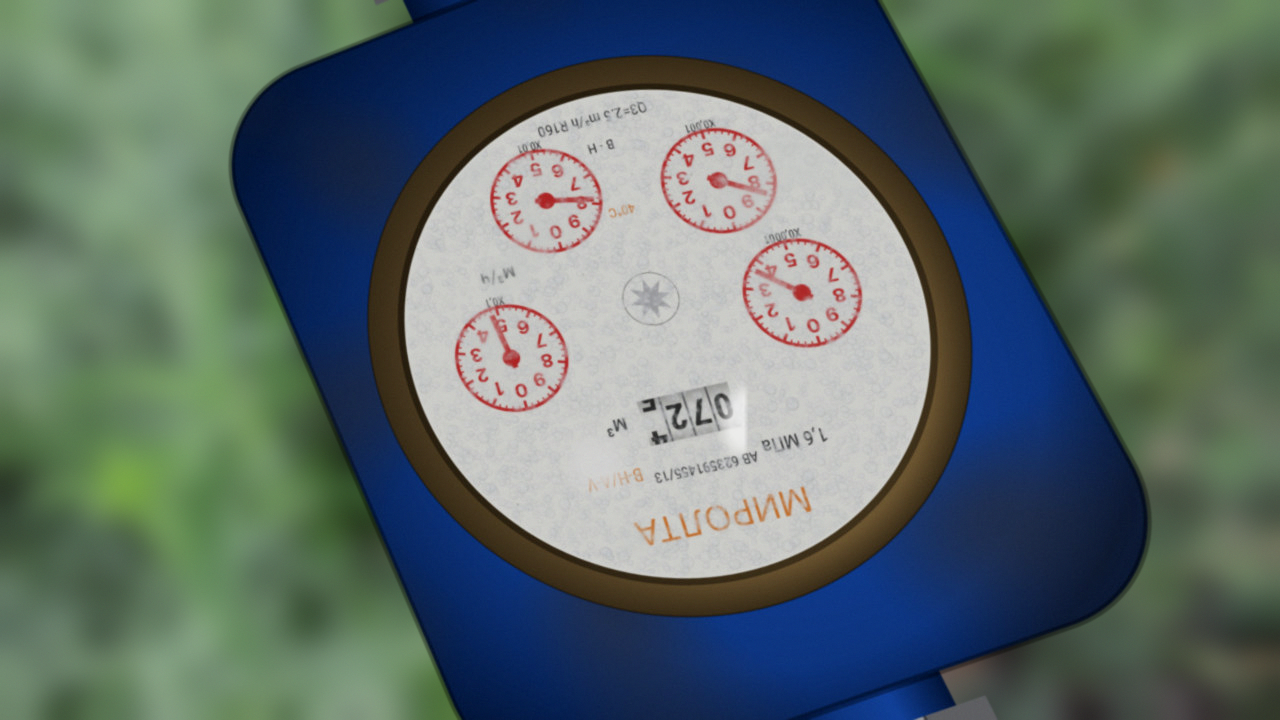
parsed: **724.4783** m³
